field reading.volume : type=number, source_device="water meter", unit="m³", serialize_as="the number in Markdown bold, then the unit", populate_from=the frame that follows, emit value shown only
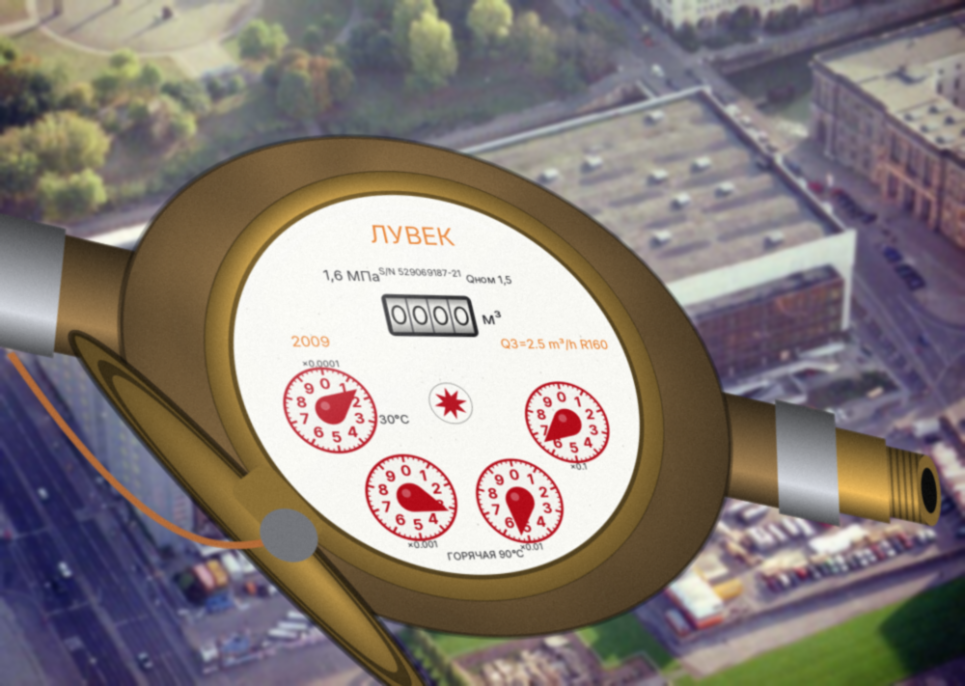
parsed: **0.6531** m³
